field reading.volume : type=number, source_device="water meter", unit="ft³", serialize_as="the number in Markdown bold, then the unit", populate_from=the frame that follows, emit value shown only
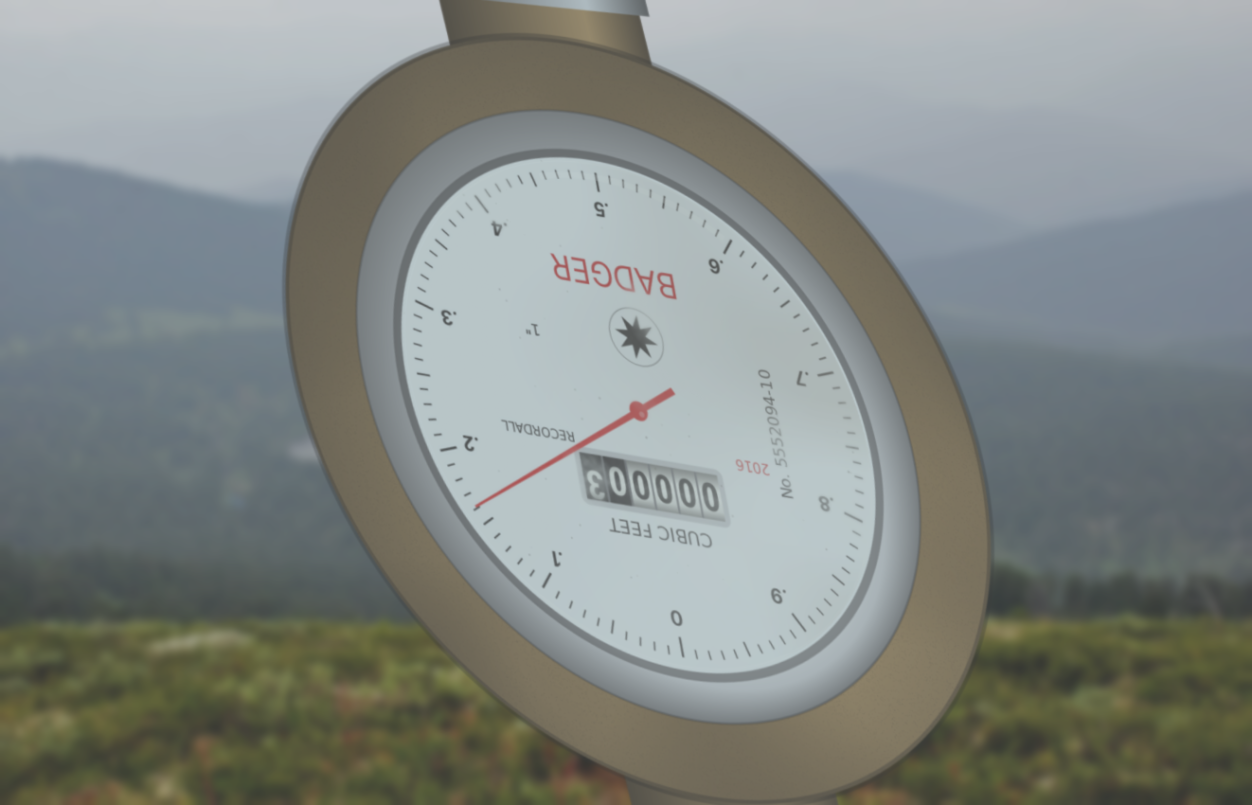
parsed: **3.16** ft³
